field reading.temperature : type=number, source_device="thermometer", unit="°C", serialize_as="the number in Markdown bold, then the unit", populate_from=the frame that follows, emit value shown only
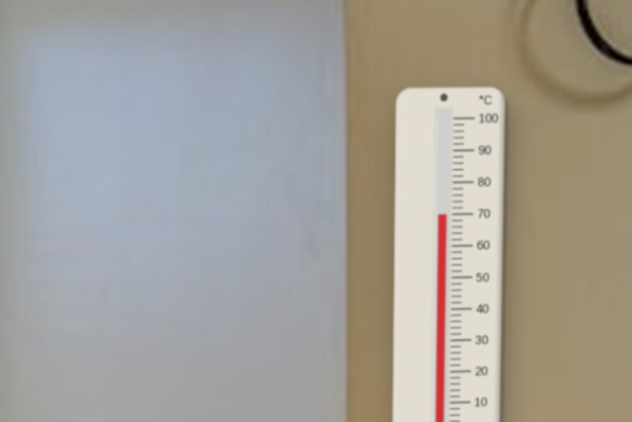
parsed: **70** °C
